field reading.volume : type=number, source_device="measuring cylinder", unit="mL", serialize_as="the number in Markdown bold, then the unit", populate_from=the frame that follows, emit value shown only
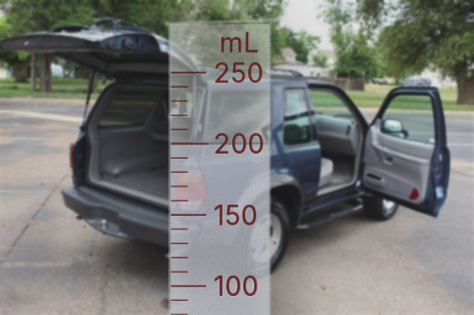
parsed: **200** mL
